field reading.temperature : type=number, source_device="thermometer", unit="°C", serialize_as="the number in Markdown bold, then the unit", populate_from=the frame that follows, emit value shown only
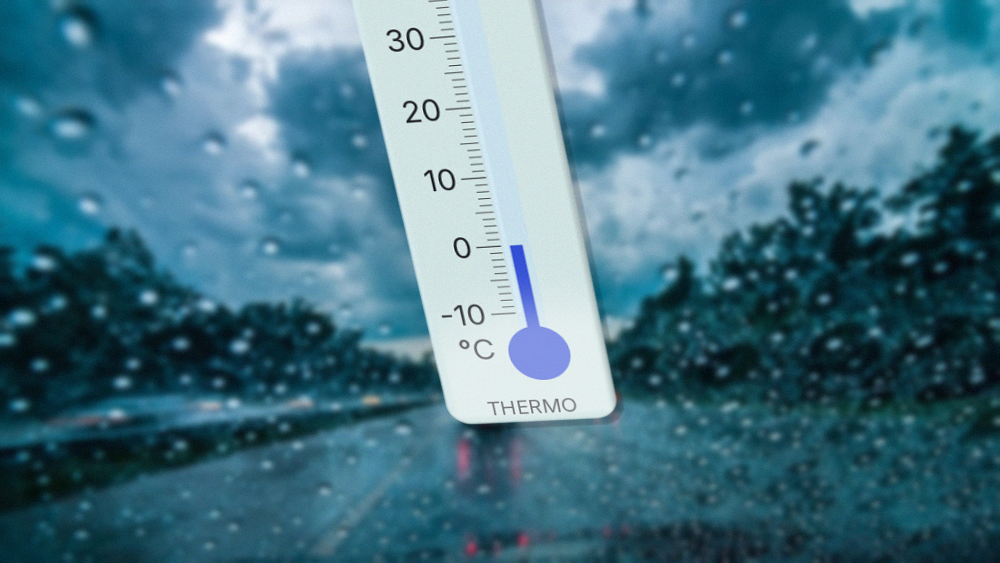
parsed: **0** °C
